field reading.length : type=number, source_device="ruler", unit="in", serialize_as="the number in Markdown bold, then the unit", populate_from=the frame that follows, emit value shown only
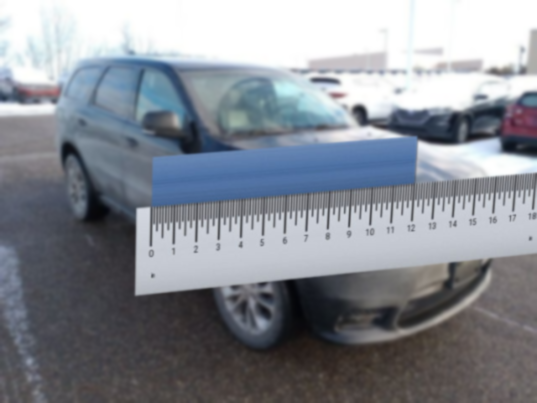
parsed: **12** in
